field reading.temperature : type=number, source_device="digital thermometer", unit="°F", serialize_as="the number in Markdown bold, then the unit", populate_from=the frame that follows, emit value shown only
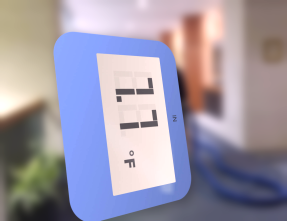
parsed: **7.7** °F
